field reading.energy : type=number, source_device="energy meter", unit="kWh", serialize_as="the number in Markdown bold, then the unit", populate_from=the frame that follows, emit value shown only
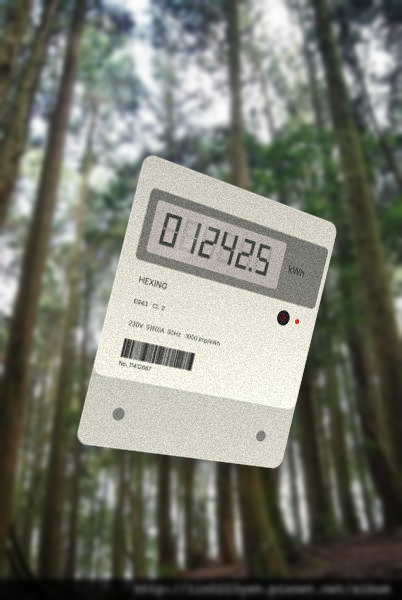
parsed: **1242.5** kWh
